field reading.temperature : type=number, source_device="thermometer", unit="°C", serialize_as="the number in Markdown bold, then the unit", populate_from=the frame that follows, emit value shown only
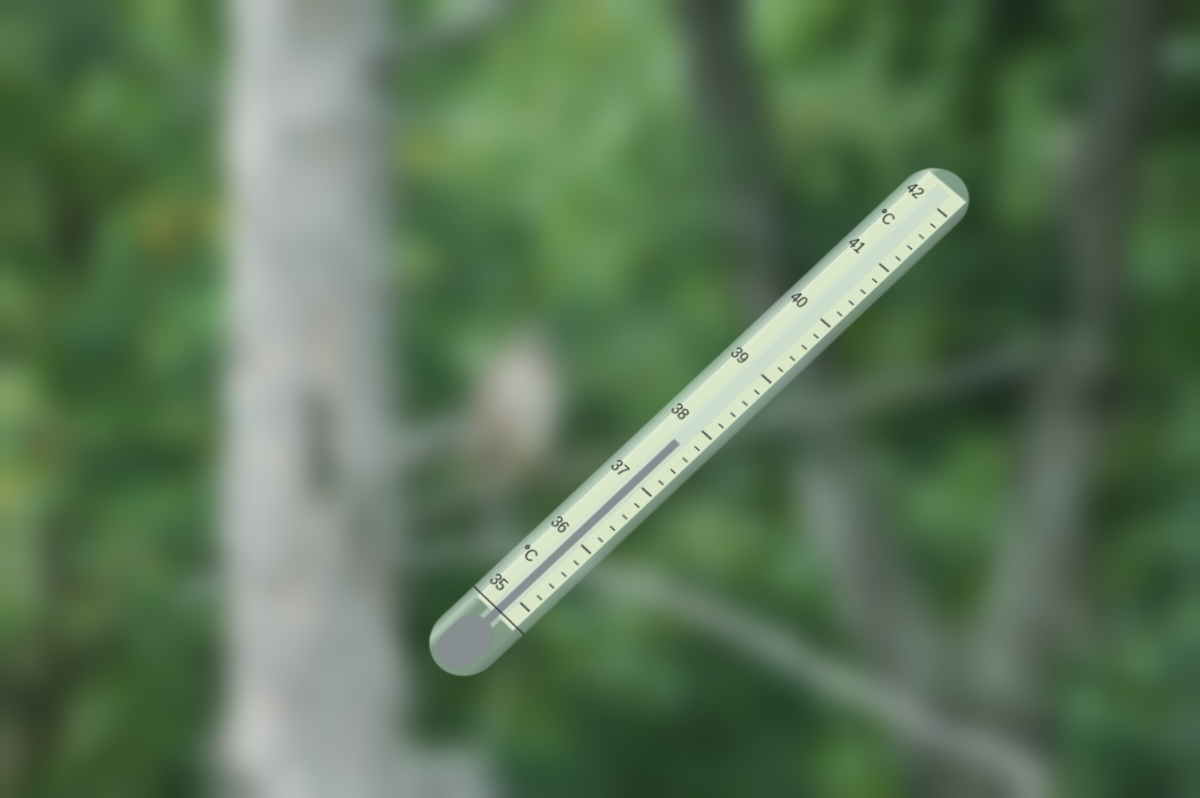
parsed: **37.7** °C
